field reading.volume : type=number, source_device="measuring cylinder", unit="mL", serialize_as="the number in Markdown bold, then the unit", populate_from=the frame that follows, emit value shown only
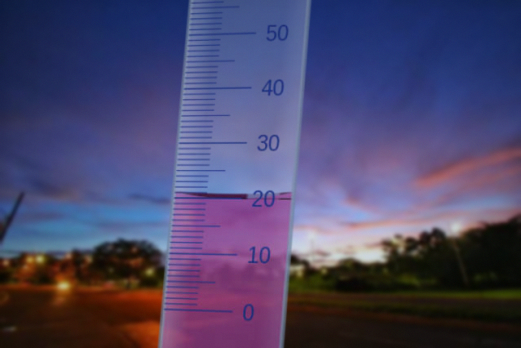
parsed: **20** mL
